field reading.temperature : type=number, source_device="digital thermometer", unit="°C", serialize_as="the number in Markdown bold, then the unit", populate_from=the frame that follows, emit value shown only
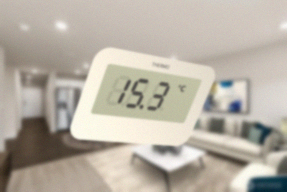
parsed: **15.3** °C
